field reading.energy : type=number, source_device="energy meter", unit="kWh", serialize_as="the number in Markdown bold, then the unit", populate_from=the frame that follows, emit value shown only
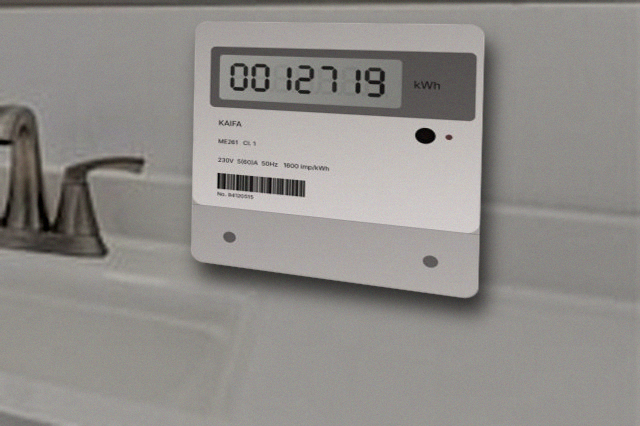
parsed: **12719** kWh
